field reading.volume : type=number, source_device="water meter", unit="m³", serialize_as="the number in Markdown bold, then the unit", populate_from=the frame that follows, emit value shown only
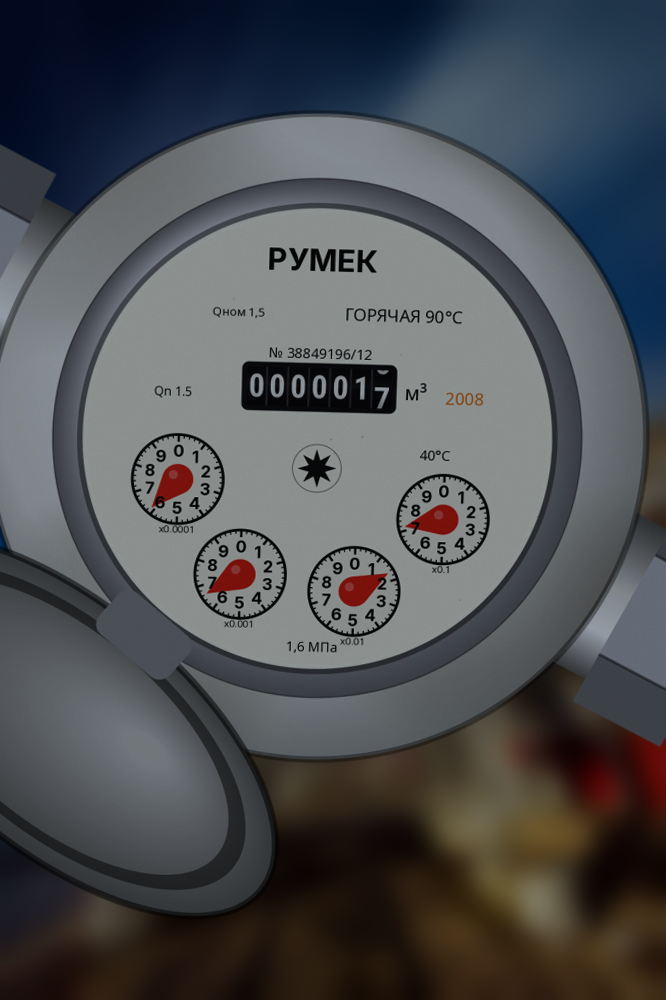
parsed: **16.7166** m³
